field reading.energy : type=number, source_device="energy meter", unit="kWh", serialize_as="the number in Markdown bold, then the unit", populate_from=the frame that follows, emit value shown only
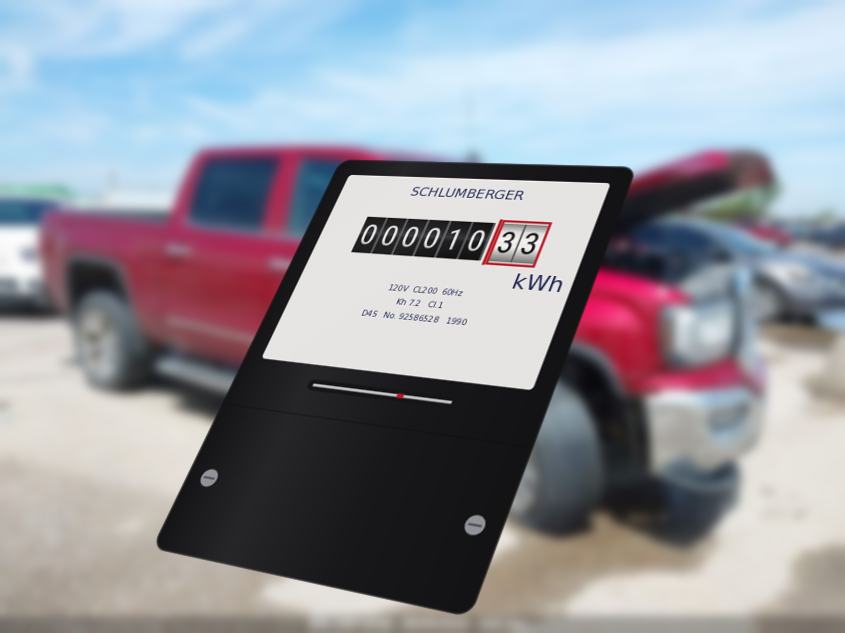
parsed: **10.33** kWh
